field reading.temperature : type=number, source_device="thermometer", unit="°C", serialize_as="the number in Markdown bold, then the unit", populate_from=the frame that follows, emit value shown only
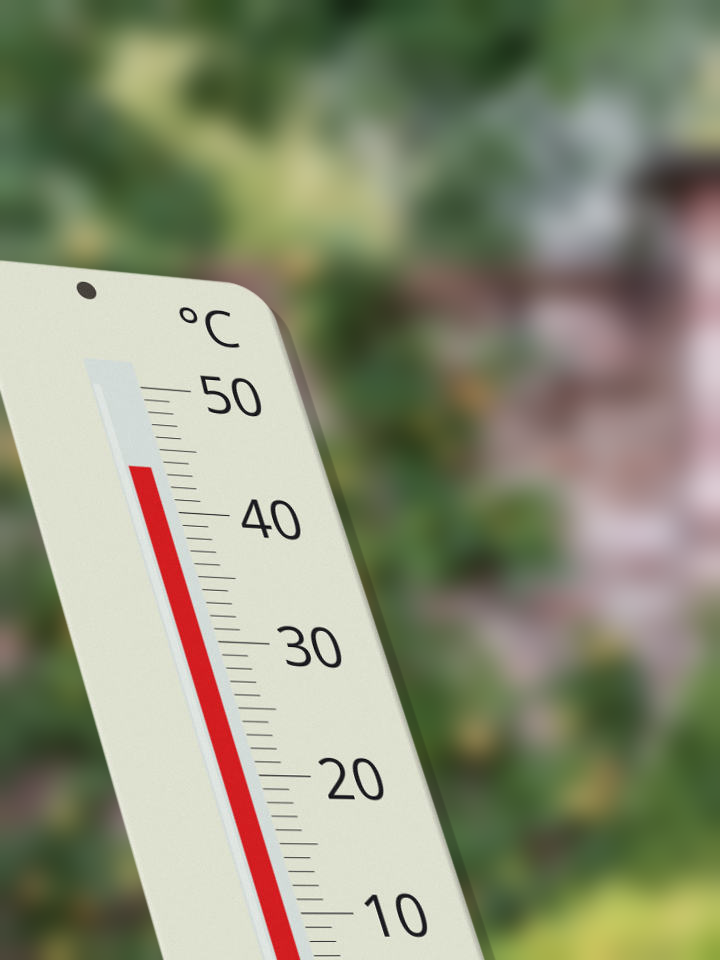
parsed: **43.5** °C
